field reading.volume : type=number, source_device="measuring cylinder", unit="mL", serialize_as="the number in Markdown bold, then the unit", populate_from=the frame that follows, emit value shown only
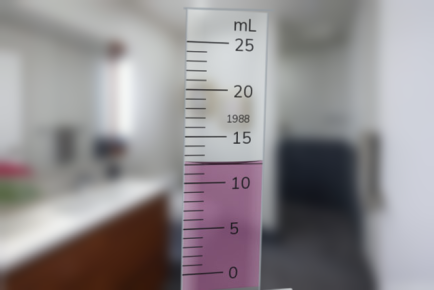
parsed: **12** mL
